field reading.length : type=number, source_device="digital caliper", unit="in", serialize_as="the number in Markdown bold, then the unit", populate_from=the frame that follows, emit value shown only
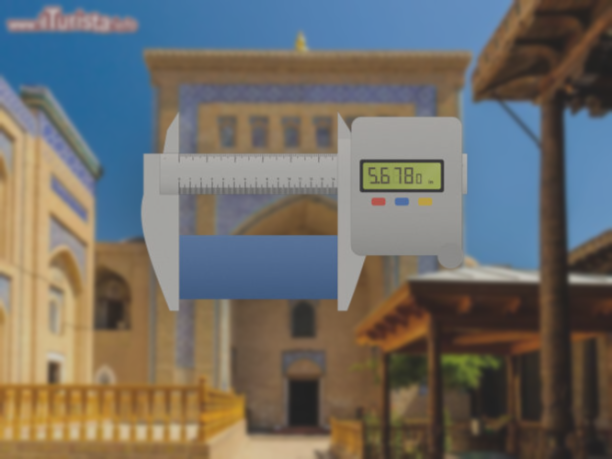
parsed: **5.6780** in
